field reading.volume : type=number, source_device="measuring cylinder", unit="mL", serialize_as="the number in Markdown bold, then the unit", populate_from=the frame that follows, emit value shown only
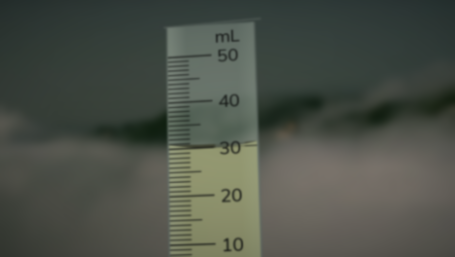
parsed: **30** mL
